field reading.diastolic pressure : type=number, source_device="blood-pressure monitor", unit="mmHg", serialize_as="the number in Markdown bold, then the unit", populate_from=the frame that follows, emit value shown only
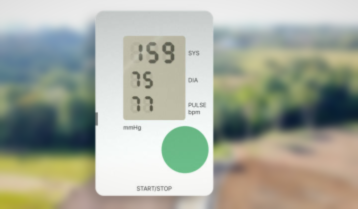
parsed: **75** mmHg
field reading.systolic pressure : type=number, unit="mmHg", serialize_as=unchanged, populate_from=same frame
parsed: **159** mmHg
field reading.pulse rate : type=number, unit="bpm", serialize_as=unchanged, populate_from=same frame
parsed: **77** bpm
